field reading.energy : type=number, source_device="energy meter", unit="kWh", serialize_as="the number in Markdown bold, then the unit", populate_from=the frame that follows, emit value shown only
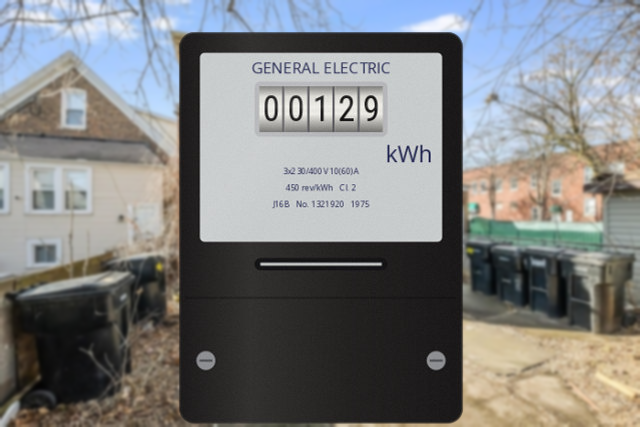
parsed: **129** kWh
